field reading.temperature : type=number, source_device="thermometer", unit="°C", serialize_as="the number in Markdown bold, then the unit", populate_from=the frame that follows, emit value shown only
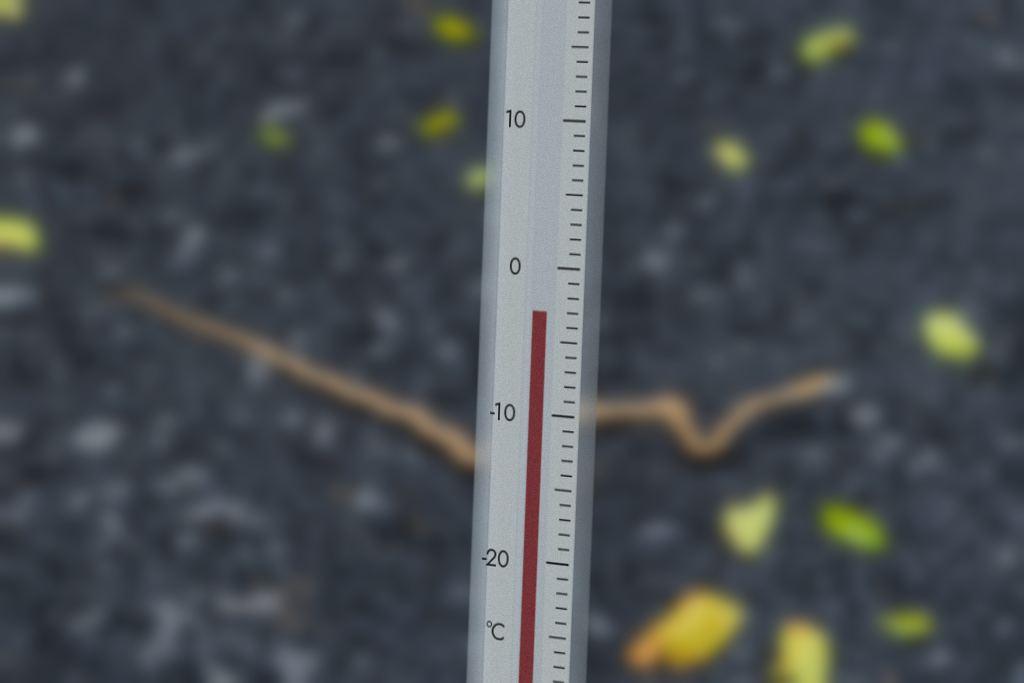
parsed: **-3** °C
